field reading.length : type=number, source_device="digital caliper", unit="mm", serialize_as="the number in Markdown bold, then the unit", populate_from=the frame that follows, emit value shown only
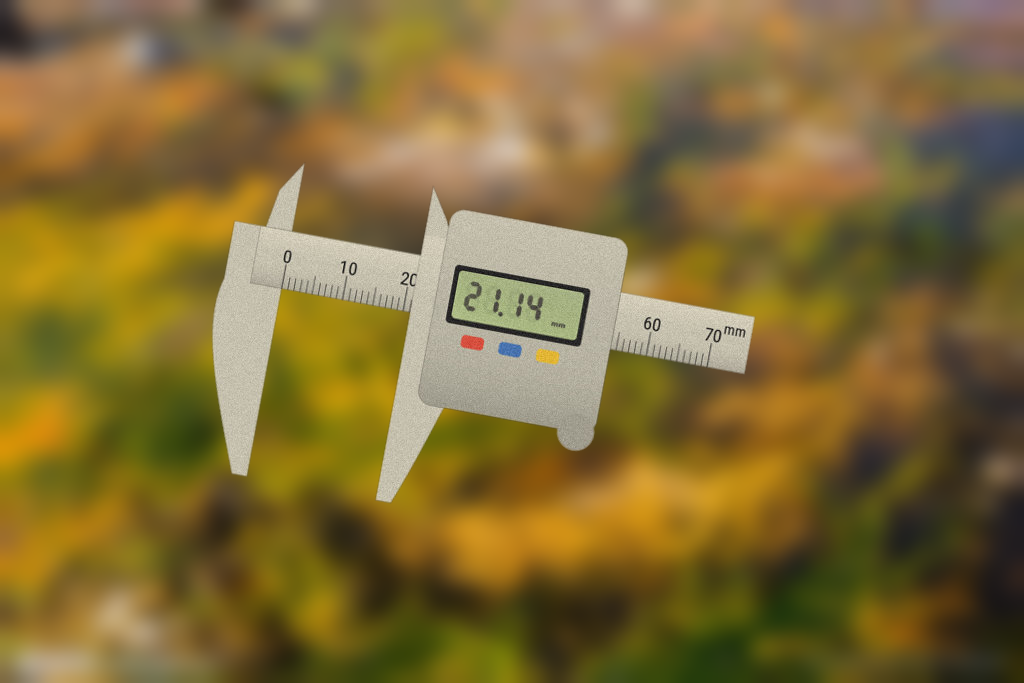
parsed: **21.14** mm
